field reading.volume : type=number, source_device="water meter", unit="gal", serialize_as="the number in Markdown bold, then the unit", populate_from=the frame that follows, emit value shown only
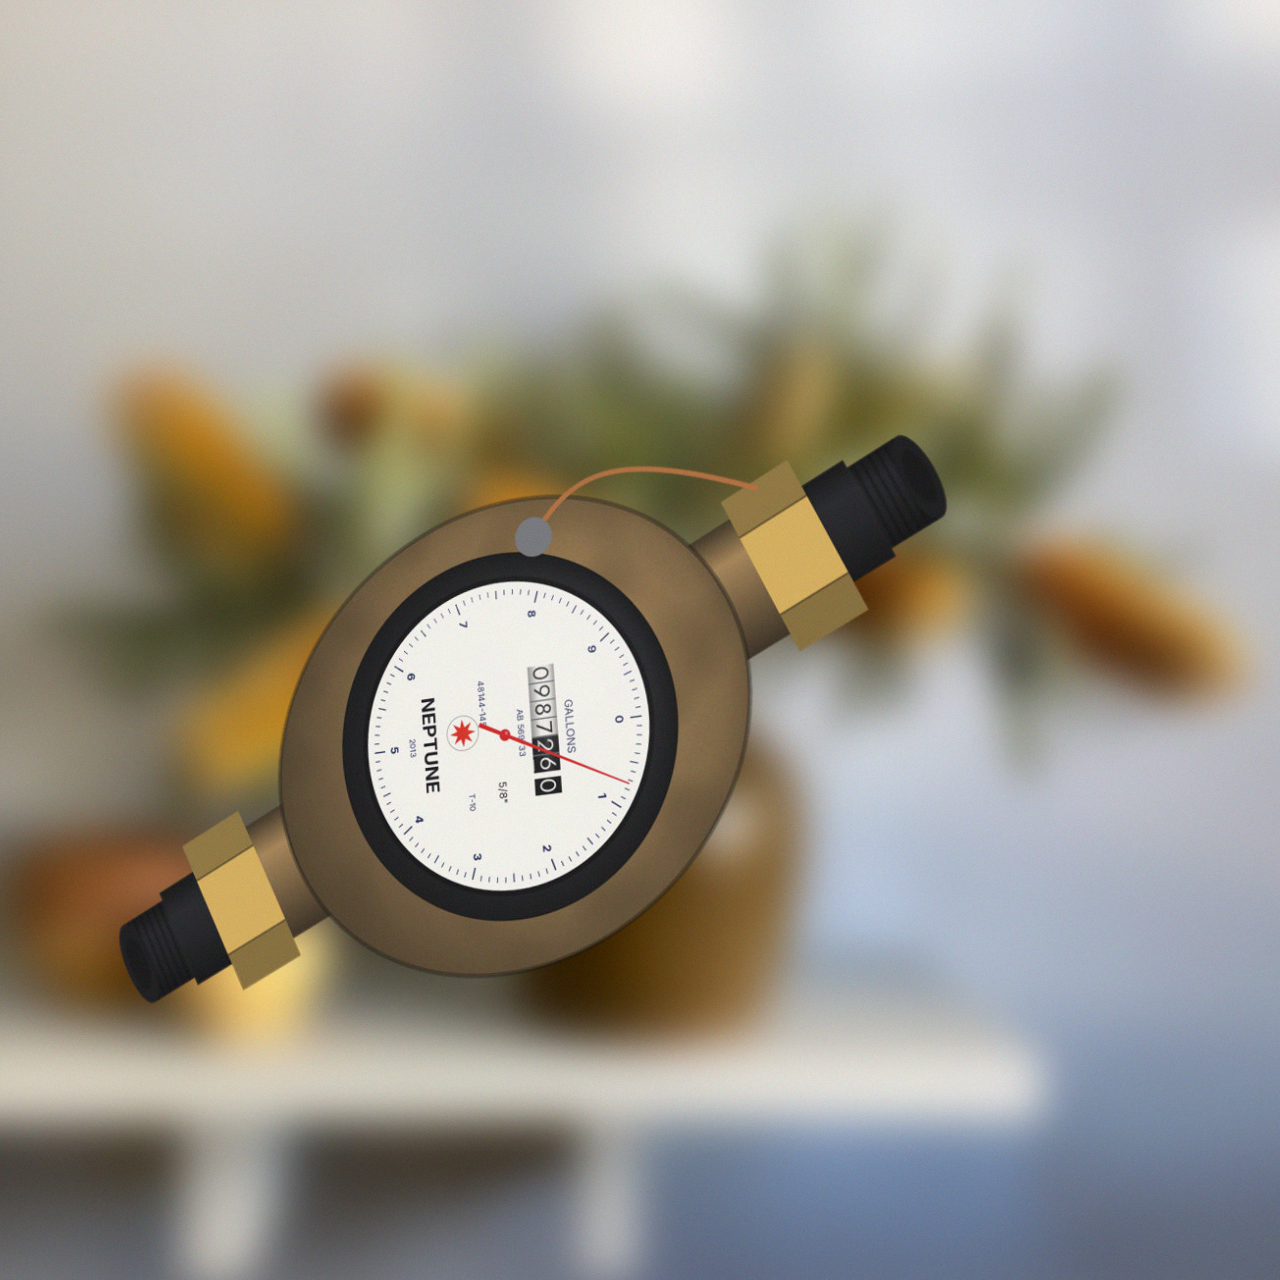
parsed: **987260.7** gal
